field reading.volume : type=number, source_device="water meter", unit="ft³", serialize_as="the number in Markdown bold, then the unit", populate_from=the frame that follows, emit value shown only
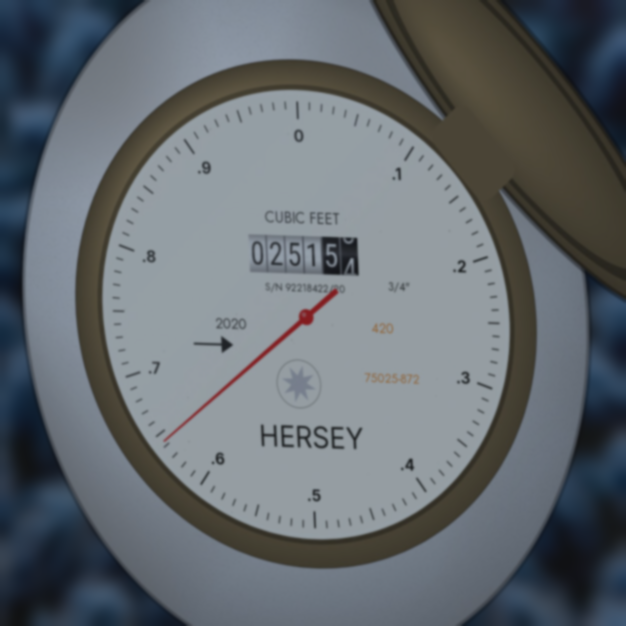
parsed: **25153.64** ft³
